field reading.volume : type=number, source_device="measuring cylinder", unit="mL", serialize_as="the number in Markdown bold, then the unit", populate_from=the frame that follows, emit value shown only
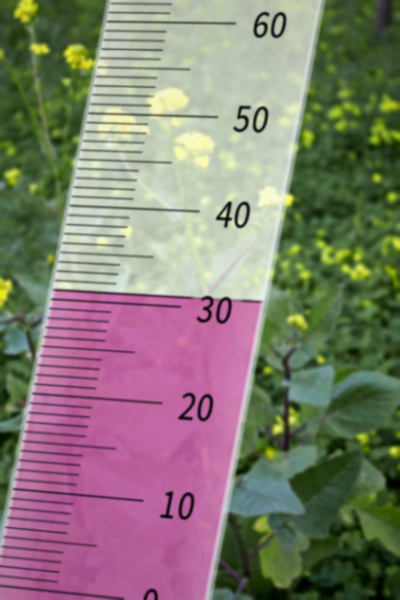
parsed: **31** mL
